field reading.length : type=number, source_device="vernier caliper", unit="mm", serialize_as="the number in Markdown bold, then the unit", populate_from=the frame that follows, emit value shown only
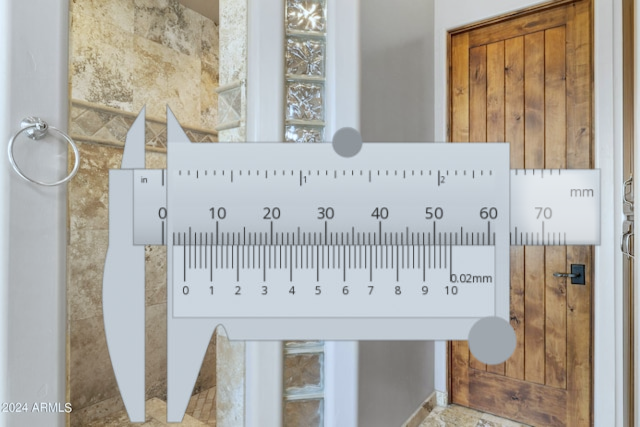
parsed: **4.0** mm
